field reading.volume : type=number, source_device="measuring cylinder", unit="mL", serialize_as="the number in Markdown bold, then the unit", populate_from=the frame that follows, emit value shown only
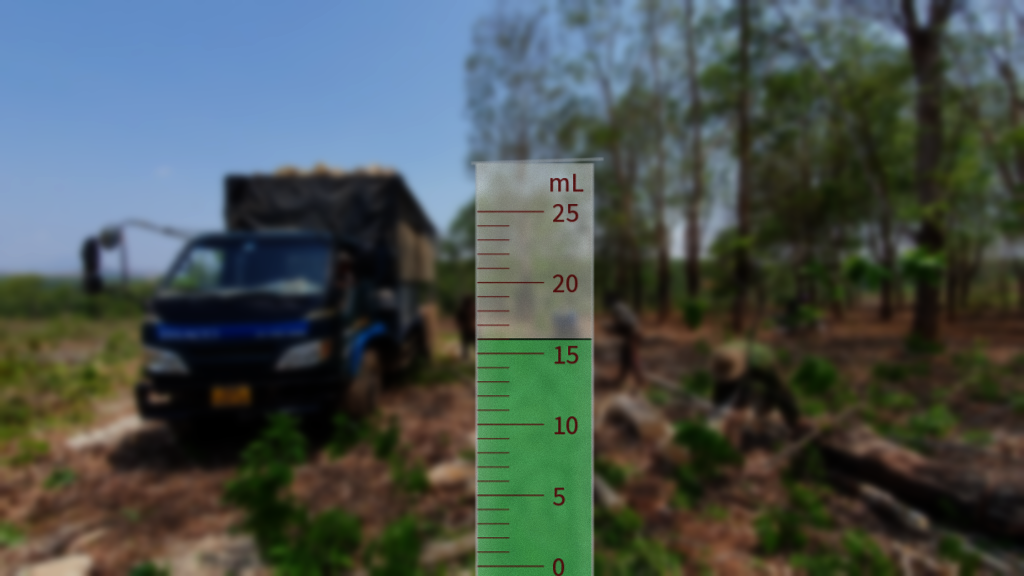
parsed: **16** mL
